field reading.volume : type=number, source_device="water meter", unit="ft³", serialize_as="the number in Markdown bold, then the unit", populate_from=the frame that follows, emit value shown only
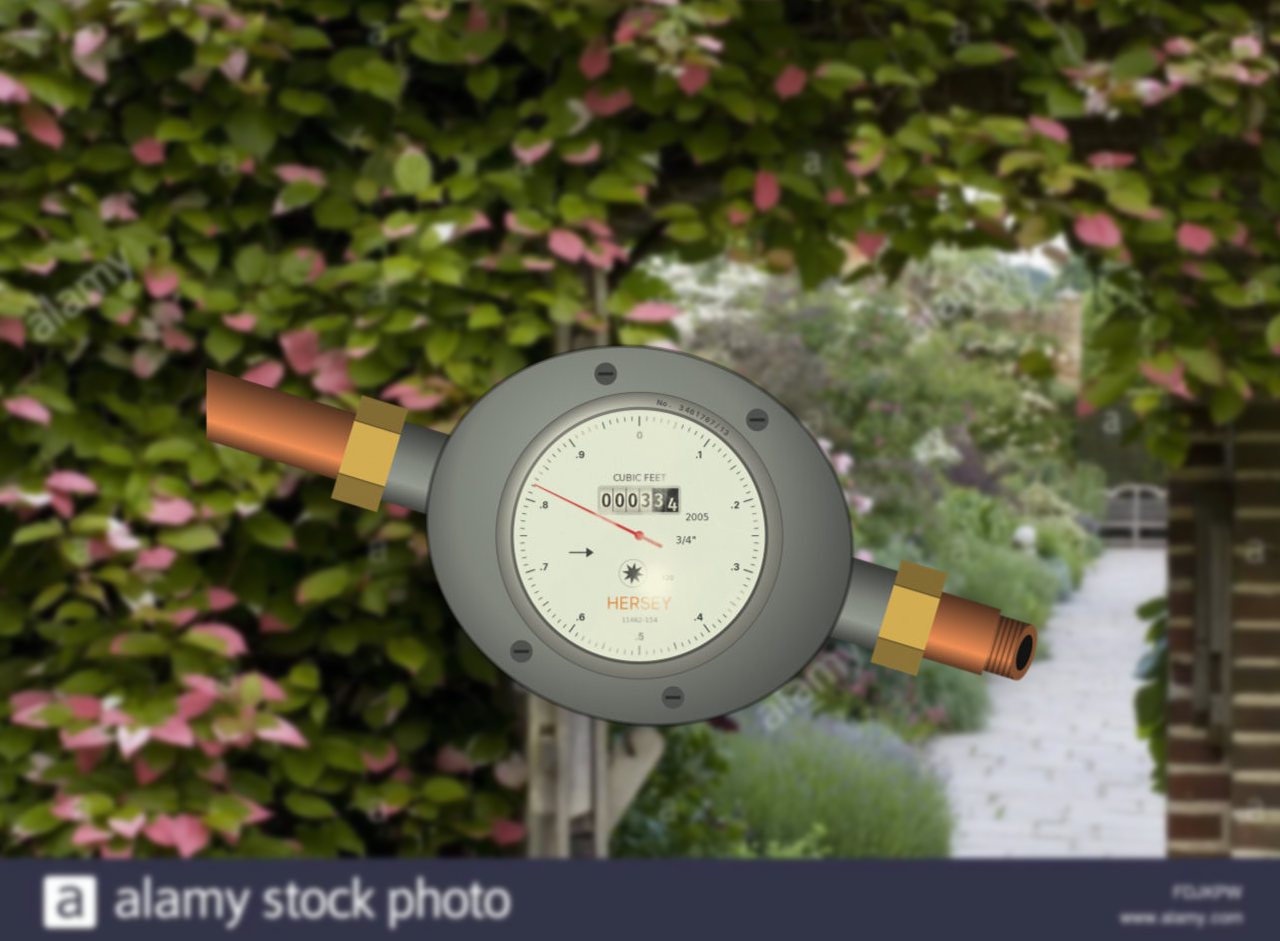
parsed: **333.82** ft³
